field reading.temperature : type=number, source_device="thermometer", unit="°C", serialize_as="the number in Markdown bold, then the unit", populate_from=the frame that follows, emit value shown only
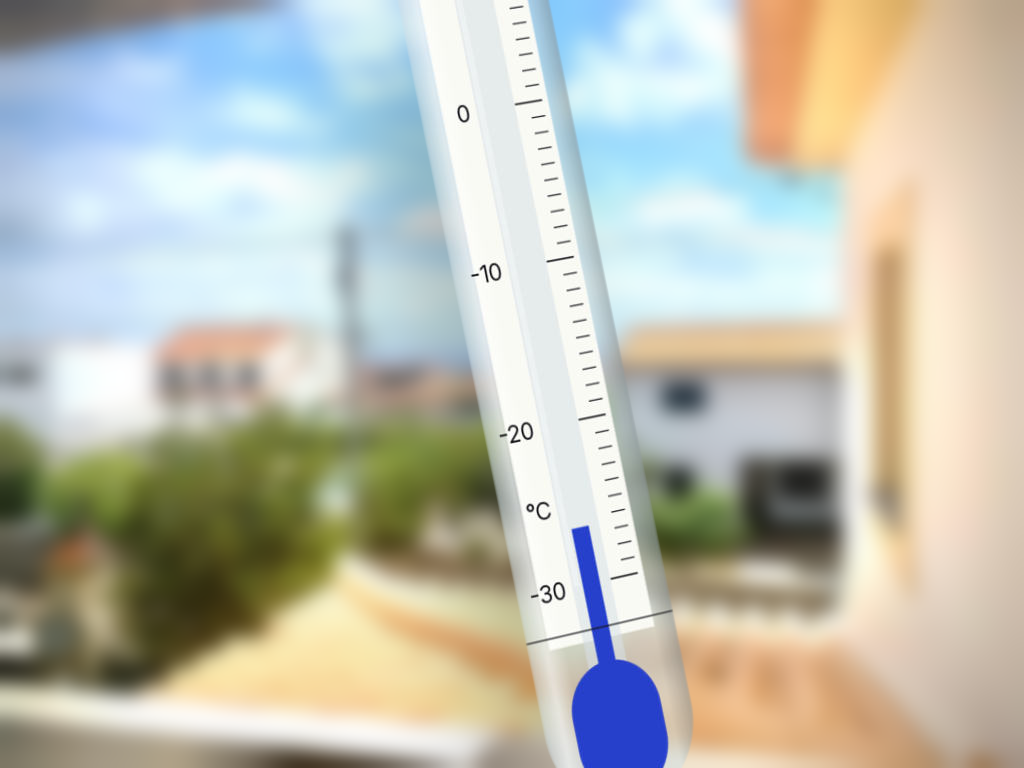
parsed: **-26.5** °C
